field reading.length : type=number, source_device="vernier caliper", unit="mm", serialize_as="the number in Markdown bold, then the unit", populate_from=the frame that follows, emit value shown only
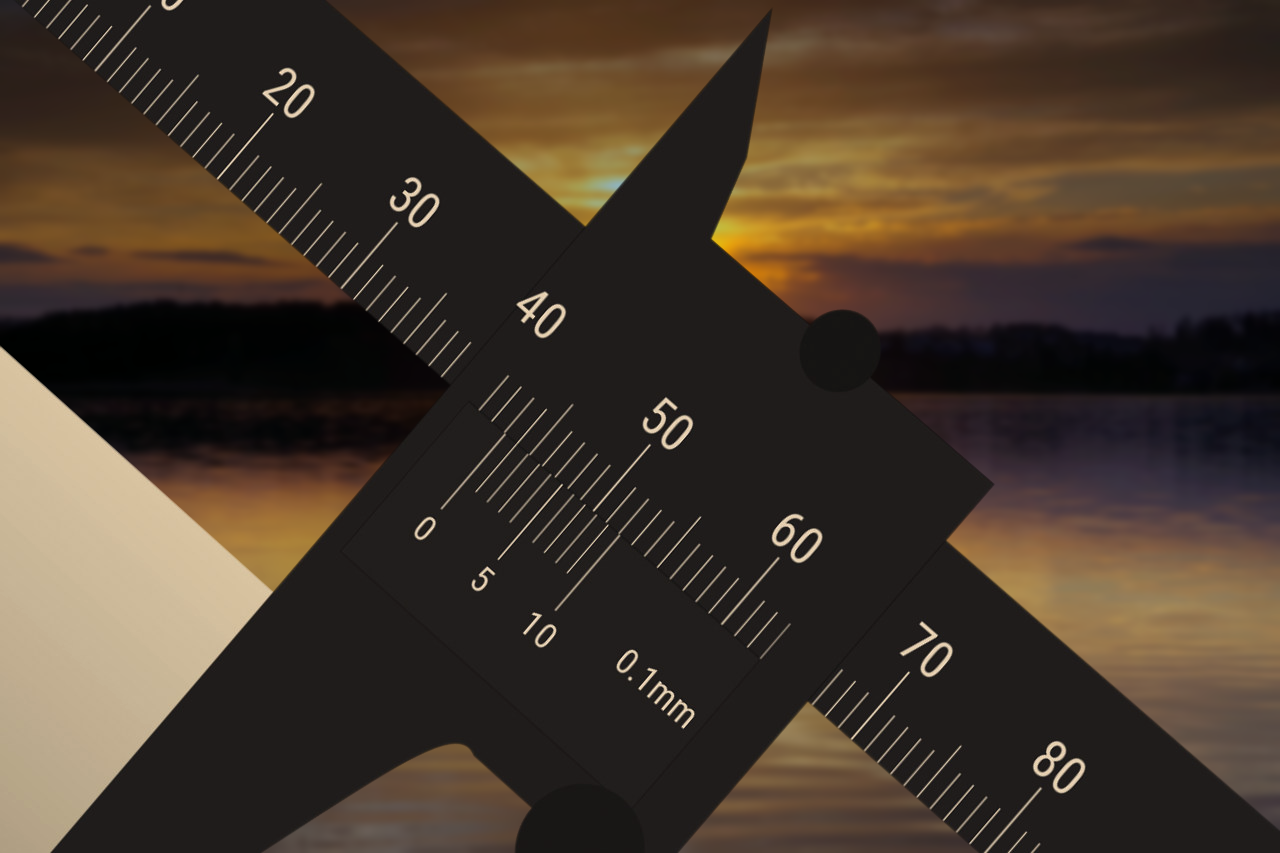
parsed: **43.1** mm
